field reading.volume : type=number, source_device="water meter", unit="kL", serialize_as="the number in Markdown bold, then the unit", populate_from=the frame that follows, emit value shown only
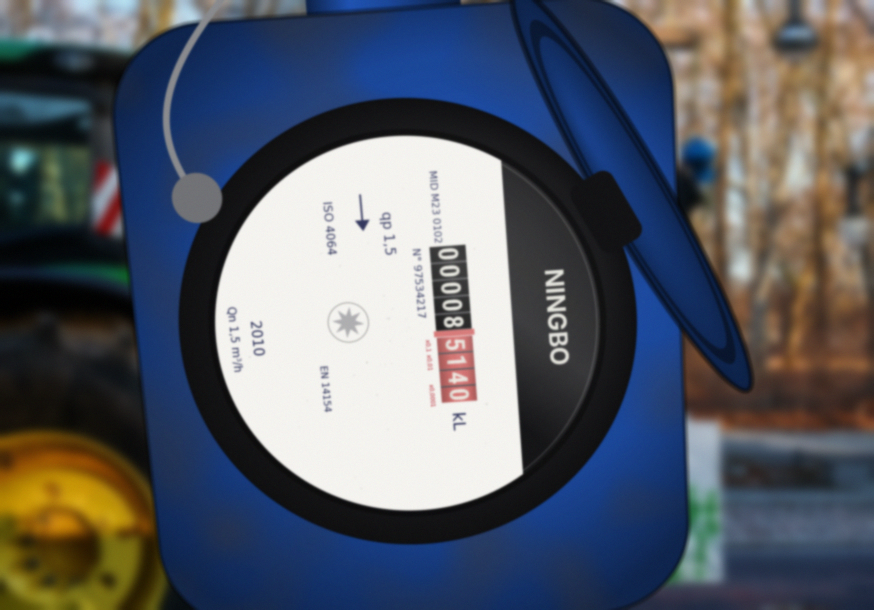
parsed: **8.5140** kL
